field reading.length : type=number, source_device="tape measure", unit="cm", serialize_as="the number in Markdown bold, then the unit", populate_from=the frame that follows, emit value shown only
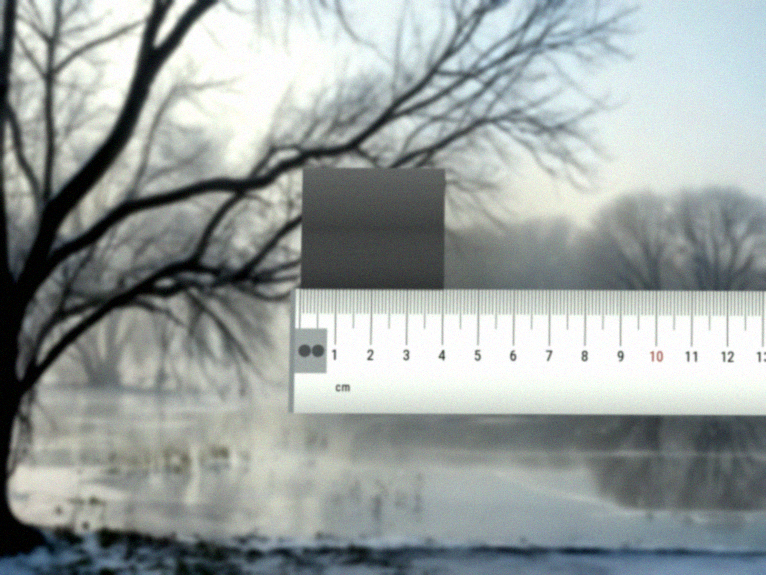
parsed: **4** cm
